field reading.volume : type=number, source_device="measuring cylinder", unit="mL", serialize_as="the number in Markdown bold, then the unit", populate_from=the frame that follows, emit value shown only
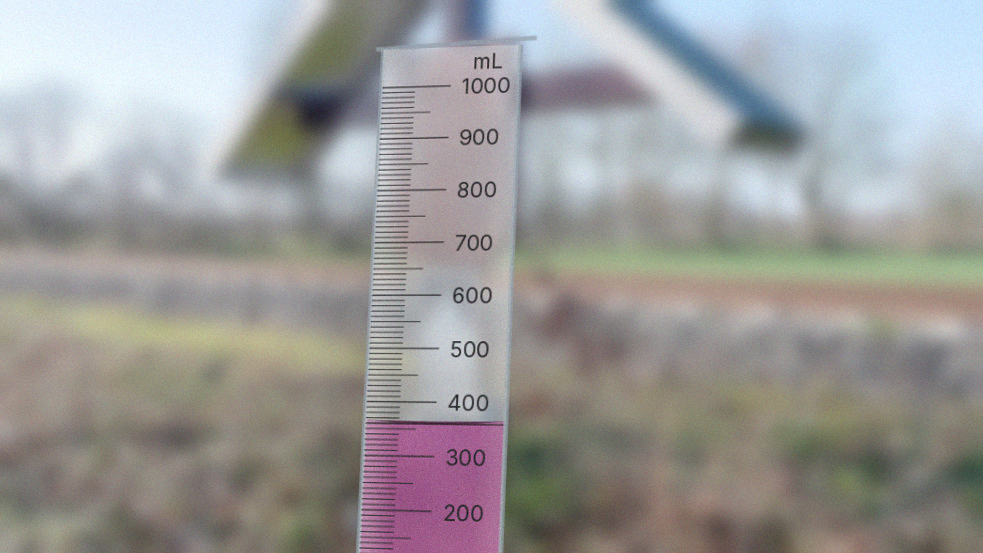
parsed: **360** mL
